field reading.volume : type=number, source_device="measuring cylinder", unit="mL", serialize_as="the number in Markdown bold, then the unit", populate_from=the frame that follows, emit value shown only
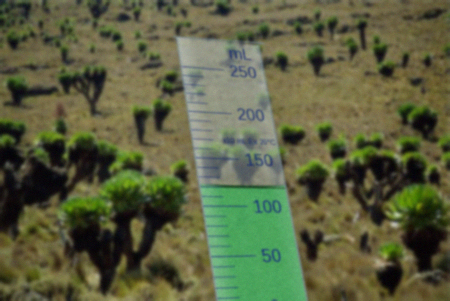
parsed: **120** mL
